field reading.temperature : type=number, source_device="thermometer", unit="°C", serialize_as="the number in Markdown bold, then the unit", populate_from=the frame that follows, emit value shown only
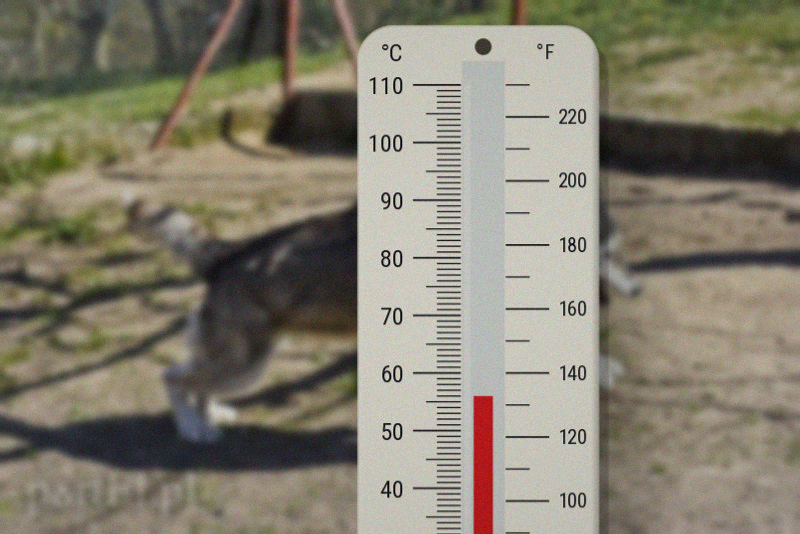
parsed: **56** °C
